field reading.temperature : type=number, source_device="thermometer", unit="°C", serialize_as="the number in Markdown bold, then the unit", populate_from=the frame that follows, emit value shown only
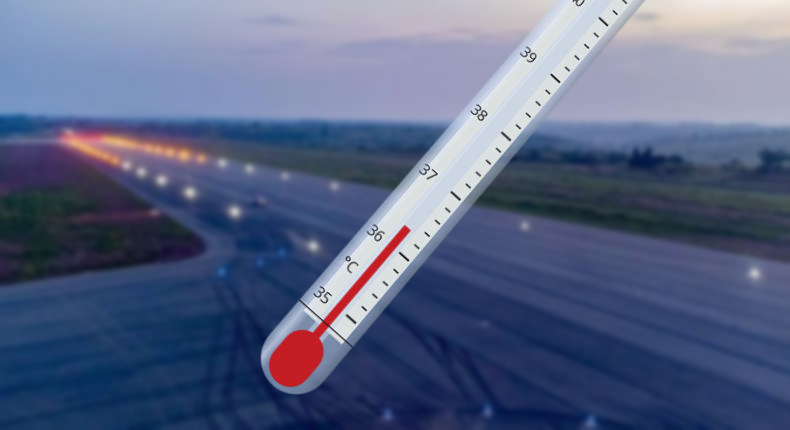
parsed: **36.3** °C
